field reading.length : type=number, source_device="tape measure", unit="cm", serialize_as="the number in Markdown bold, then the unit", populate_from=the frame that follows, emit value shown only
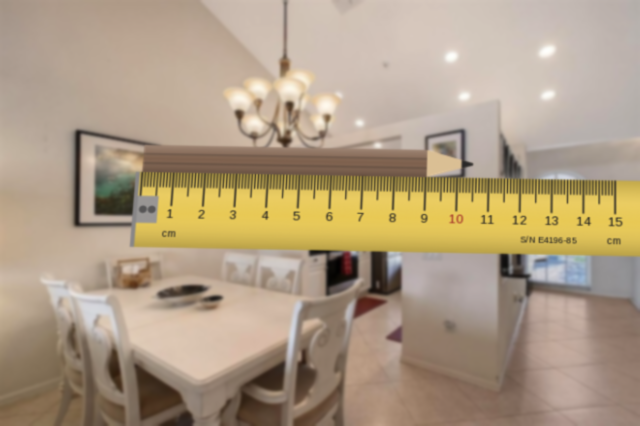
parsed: **10.5** cm
